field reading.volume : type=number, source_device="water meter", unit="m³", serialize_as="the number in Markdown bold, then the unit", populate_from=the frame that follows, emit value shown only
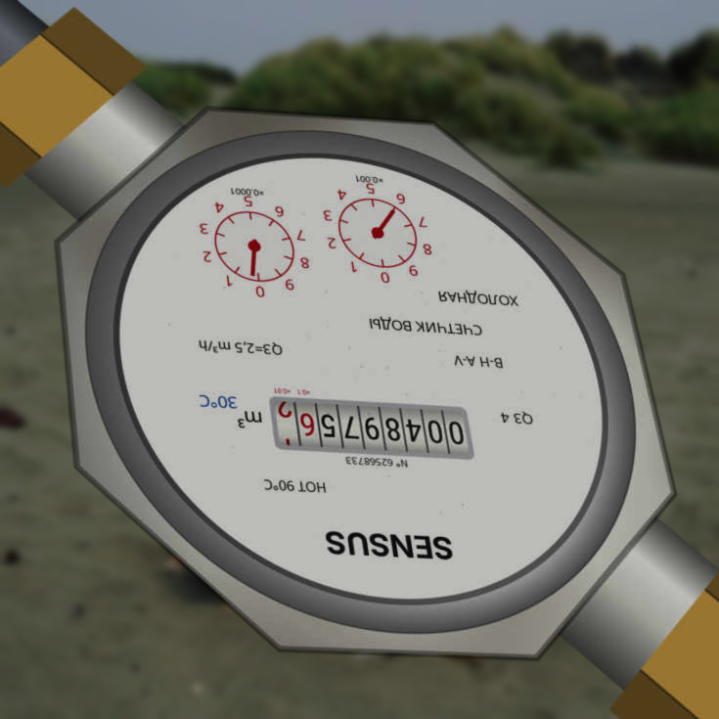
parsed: **48975.6160** m³
